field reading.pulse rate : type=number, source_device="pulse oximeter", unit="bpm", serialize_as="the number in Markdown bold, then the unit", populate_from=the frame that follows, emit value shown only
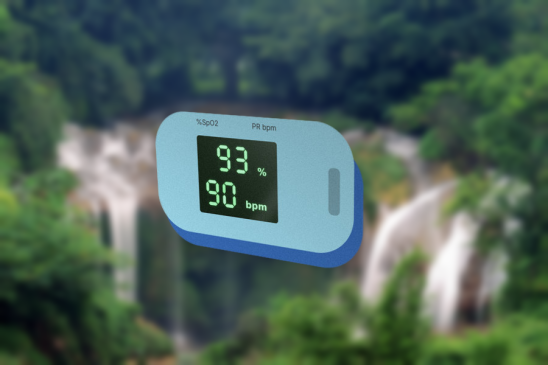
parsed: **90** bpm
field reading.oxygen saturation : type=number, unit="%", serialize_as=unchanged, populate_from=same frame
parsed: **93** %
